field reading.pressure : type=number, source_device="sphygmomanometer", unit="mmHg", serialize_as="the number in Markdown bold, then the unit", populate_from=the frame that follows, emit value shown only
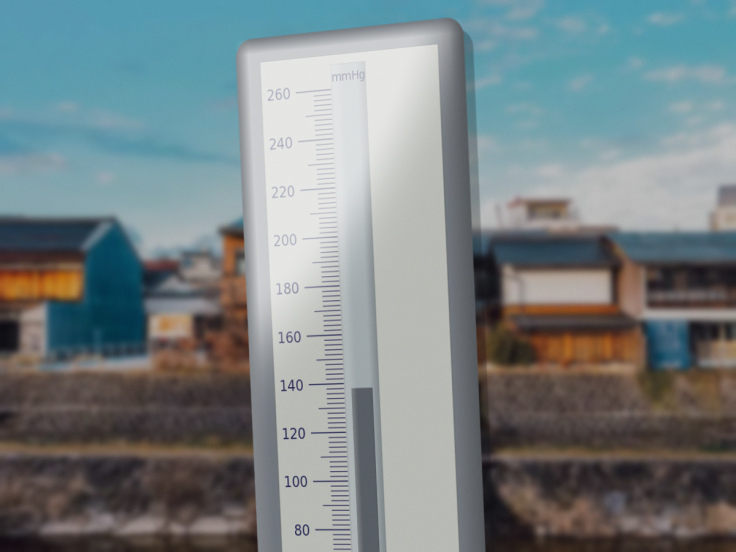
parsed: **138** mmHg
